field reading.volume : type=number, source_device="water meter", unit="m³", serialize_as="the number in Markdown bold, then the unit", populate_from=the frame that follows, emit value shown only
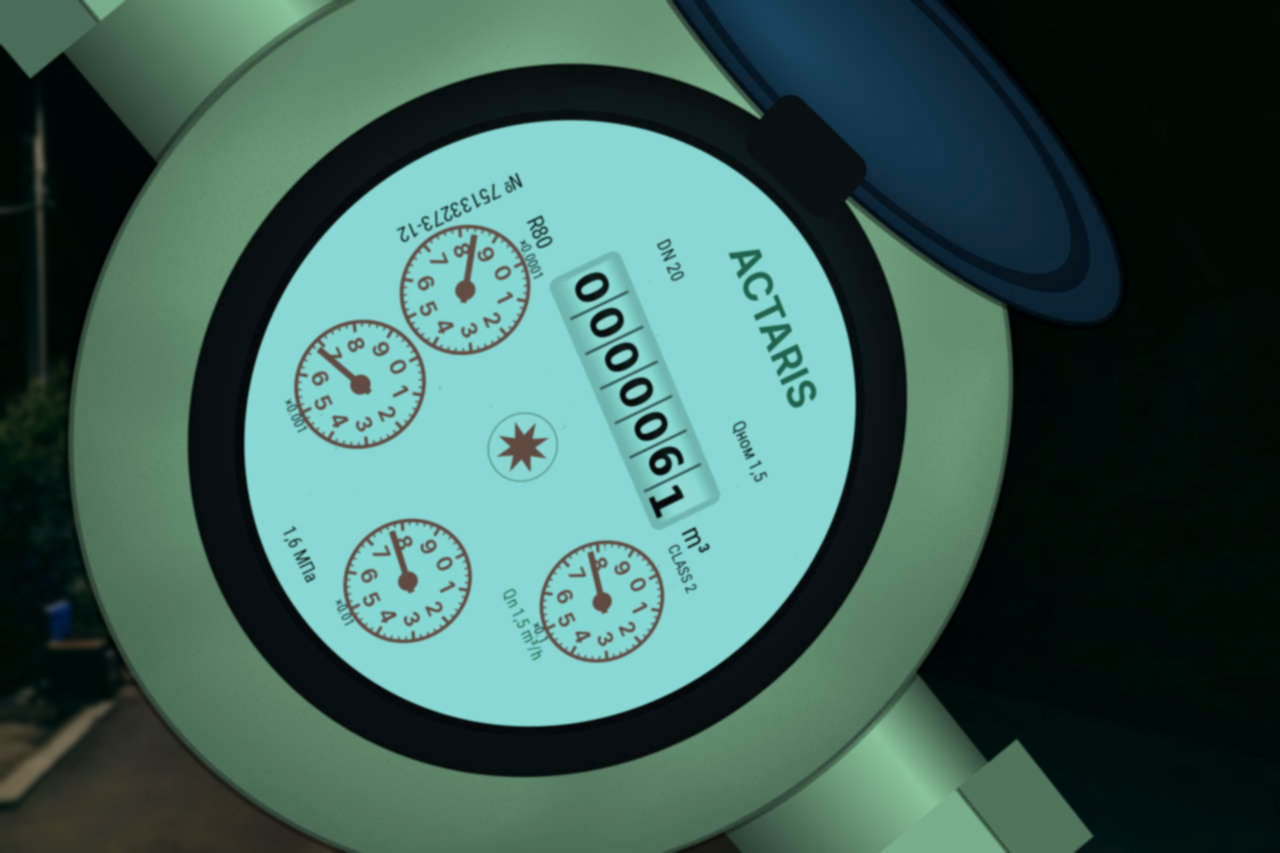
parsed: **60.7768** m³
